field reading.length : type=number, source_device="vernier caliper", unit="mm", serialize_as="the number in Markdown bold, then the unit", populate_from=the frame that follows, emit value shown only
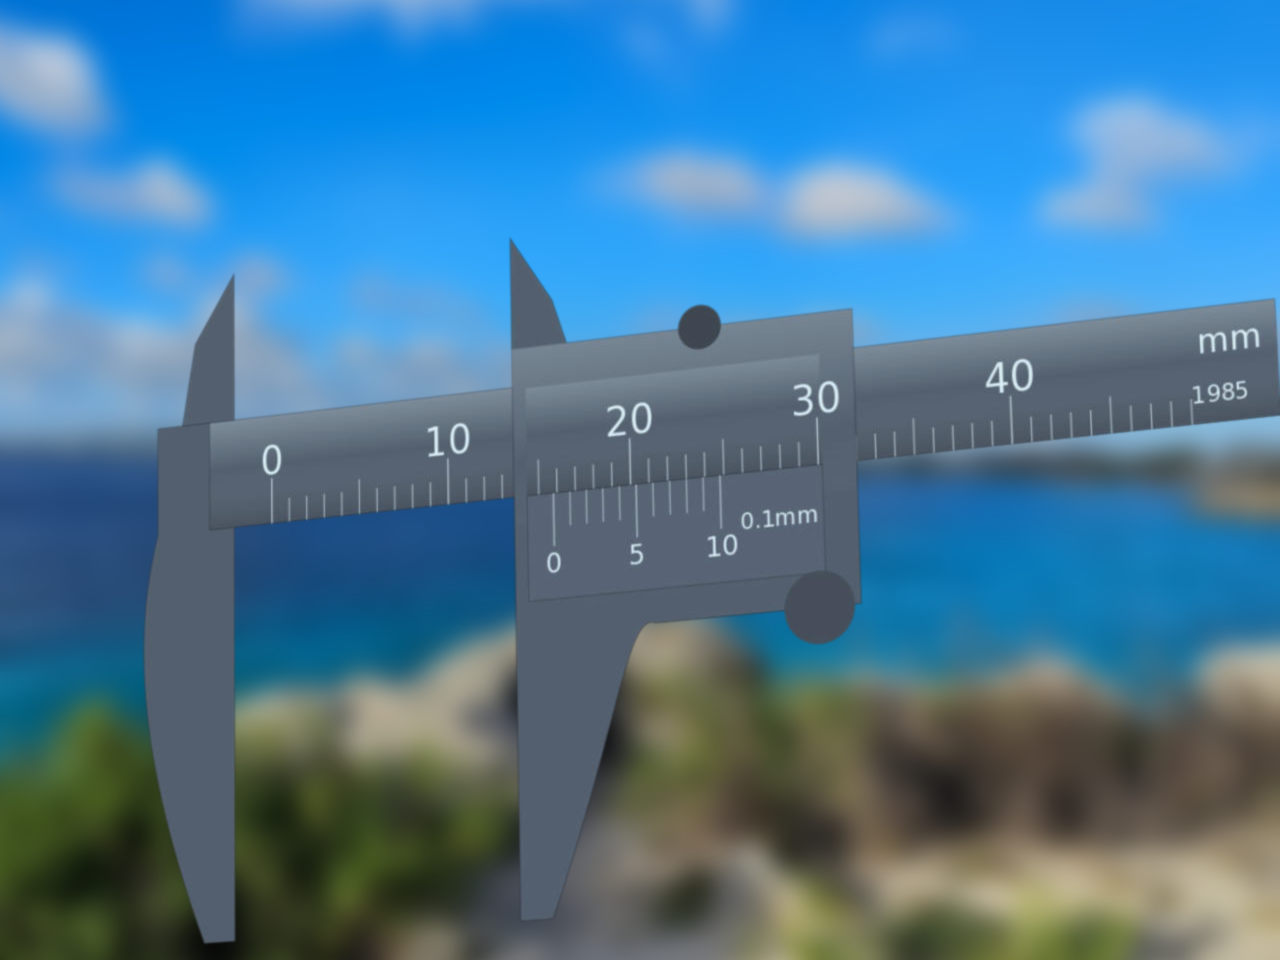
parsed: **15.8** mm
